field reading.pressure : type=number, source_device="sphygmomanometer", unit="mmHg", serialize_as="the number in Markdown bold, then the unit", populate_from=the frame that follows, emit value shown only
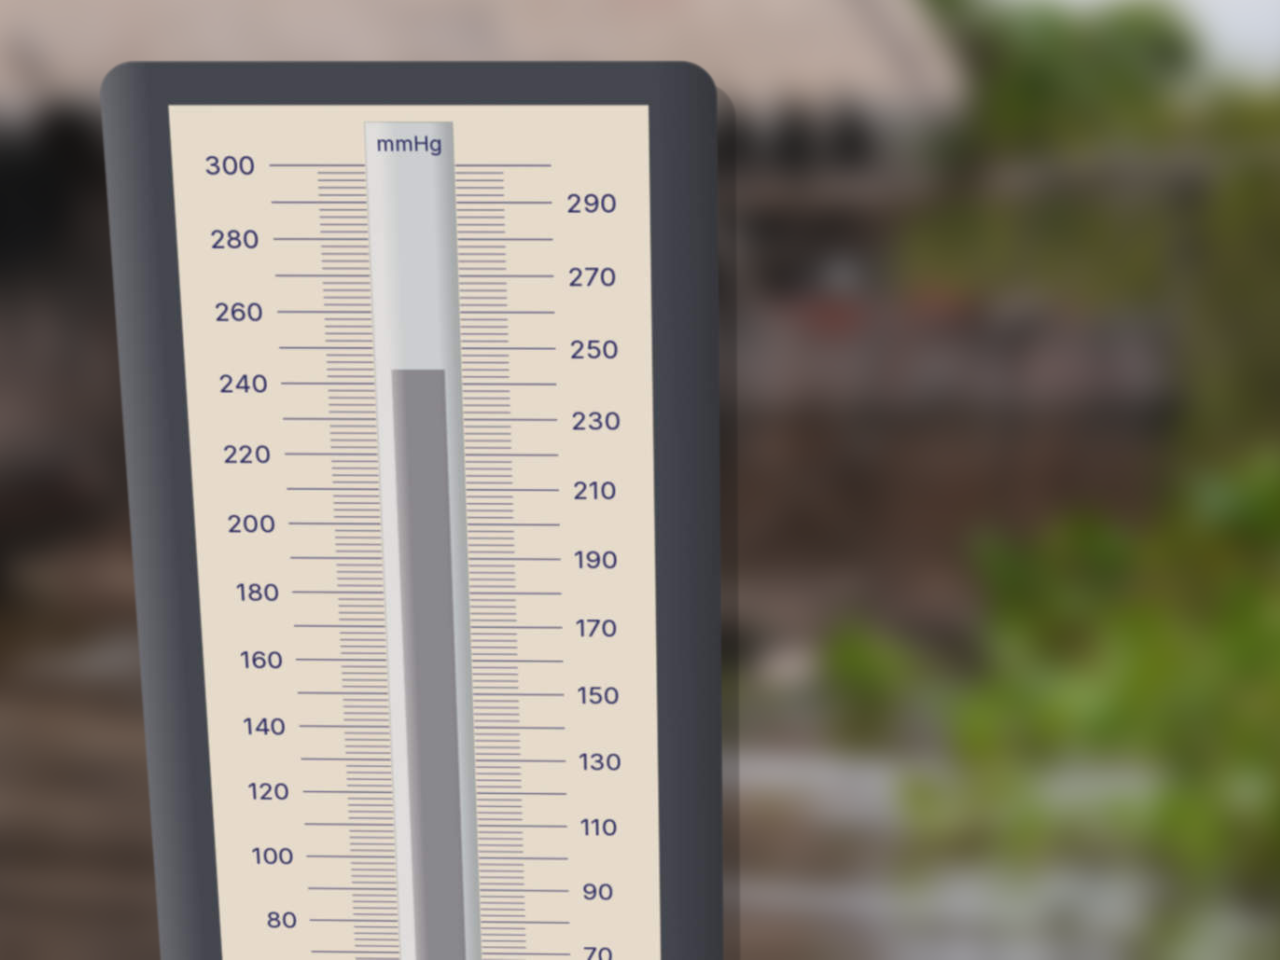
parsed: **244** mmHg
